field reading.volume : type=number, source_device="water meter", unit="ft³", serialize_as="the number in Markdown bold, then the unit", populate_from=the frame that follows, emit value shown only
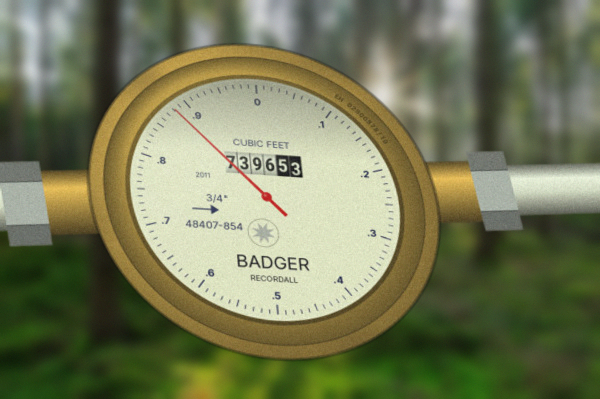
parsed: **739652.88** ft³
